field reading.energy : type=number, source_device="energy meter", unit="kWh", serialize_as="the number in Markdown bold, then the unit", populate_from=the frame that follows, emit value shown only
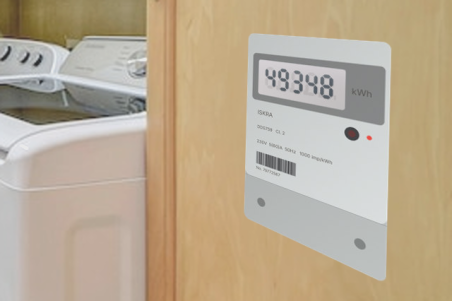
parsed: **49348** kWh
